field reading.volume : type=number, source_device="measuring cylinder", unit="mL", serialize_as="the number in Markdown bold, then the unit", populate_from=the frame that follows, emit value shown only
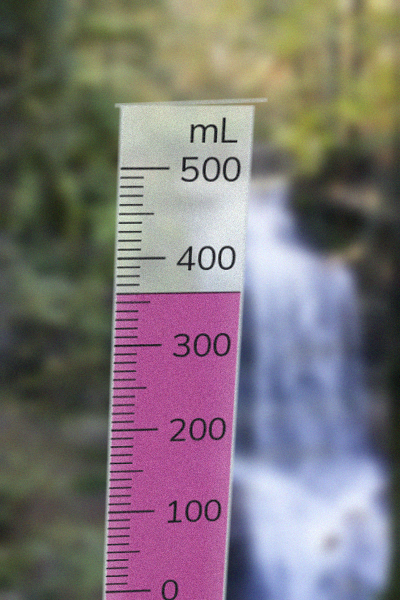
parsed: **360** mL
